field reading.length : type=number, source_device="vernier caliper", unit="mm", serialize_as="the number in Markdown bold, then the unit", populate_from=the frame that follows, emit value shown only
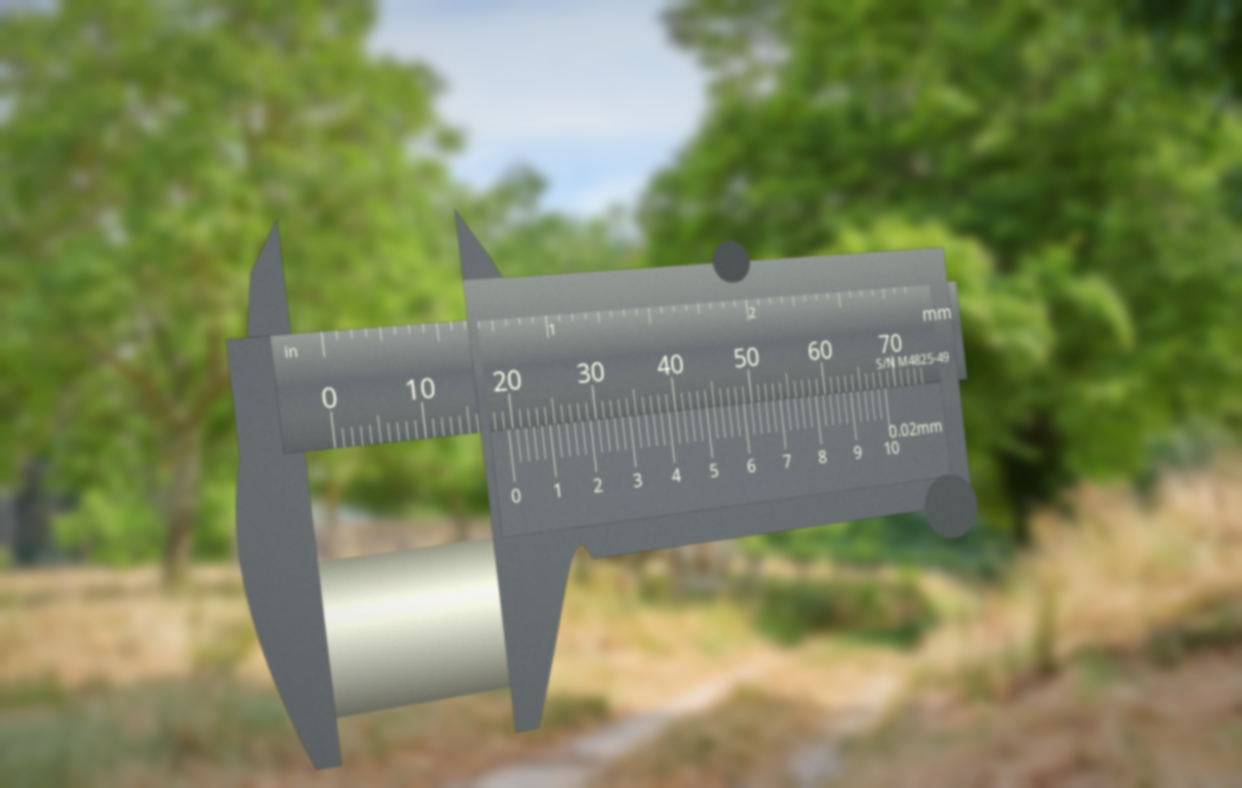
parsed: **19.5** mm
